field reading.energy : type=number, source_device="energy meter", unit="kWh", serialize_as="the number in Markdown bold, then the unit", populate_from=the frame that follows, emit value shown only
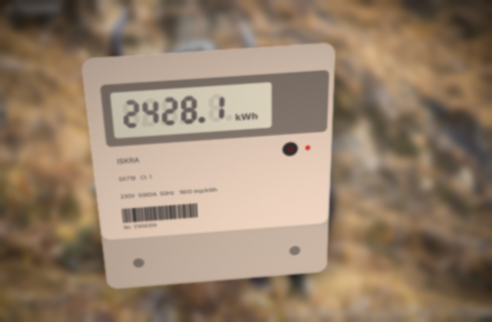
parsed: **2428.1** kWh
